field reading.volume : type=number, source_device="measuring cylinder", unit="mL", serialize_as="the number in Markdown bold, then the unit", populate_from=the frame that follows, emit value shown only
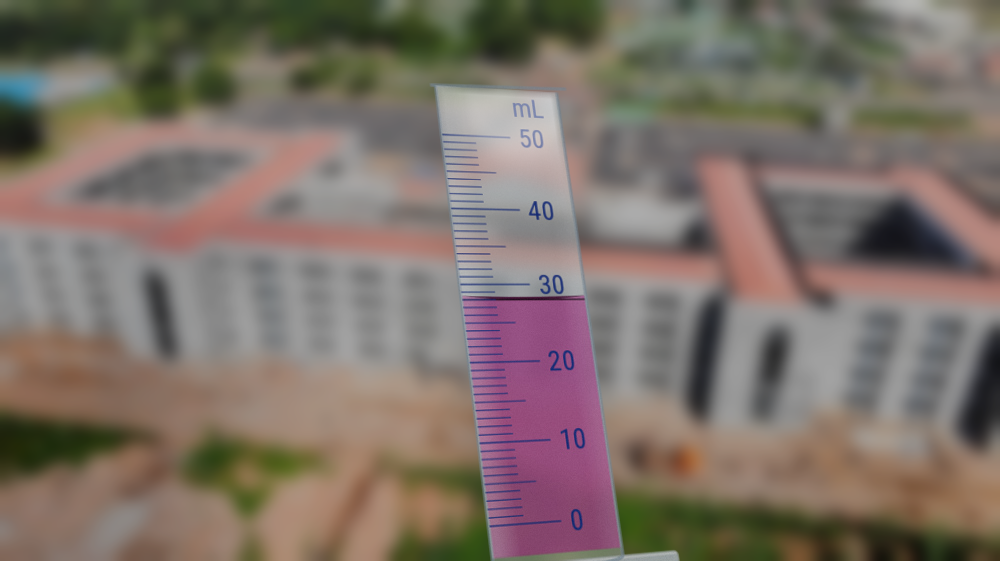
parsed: **28** mL
